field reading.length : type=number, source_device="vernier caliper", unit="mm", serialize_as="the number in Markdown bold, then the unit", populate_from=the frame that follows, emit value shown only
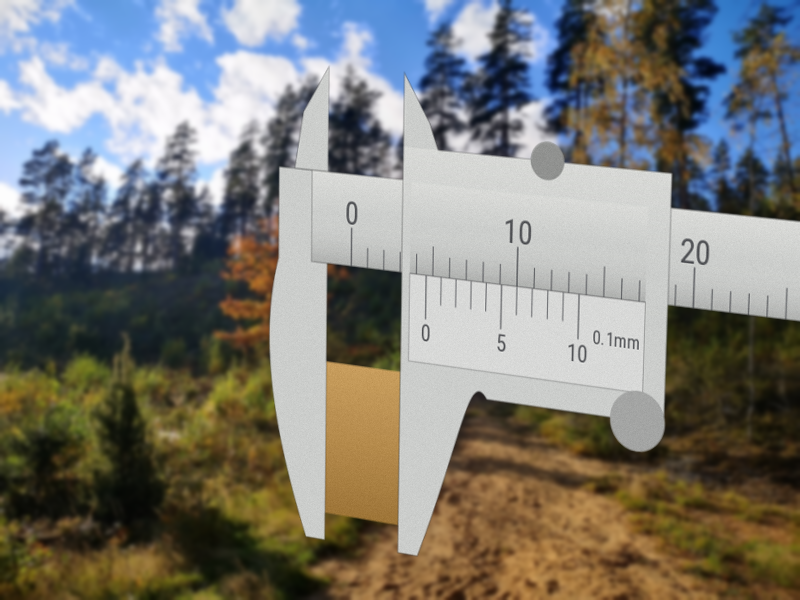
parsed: **4.6** mm
